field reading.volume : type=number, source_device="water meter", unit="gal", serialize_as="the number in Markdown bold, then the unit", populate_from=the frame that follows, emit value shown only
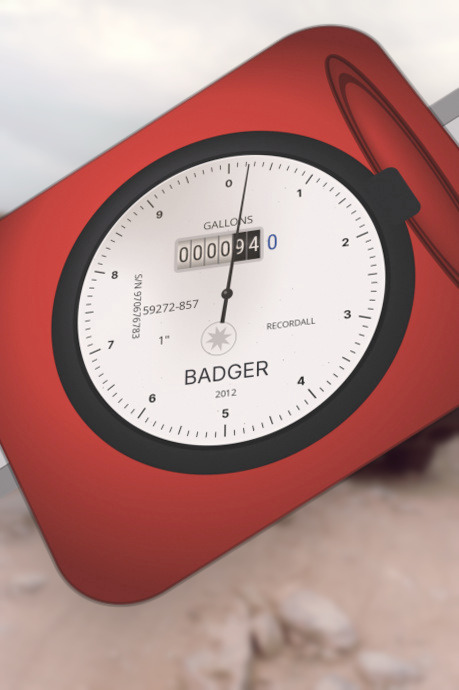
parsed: **940.2** gal
